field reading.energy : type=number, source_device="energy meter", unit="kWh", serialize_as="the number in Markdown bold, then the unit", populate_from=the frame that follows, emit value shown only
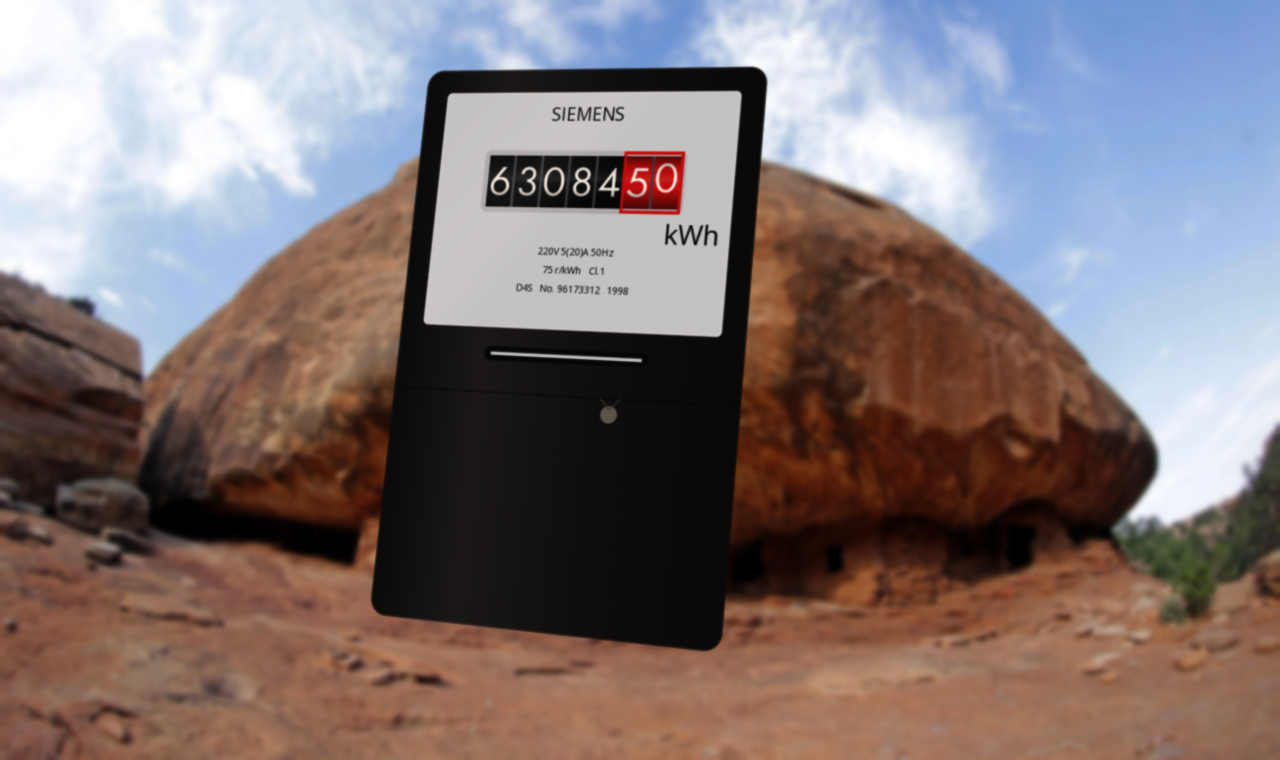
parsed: **63084.50** kWh
